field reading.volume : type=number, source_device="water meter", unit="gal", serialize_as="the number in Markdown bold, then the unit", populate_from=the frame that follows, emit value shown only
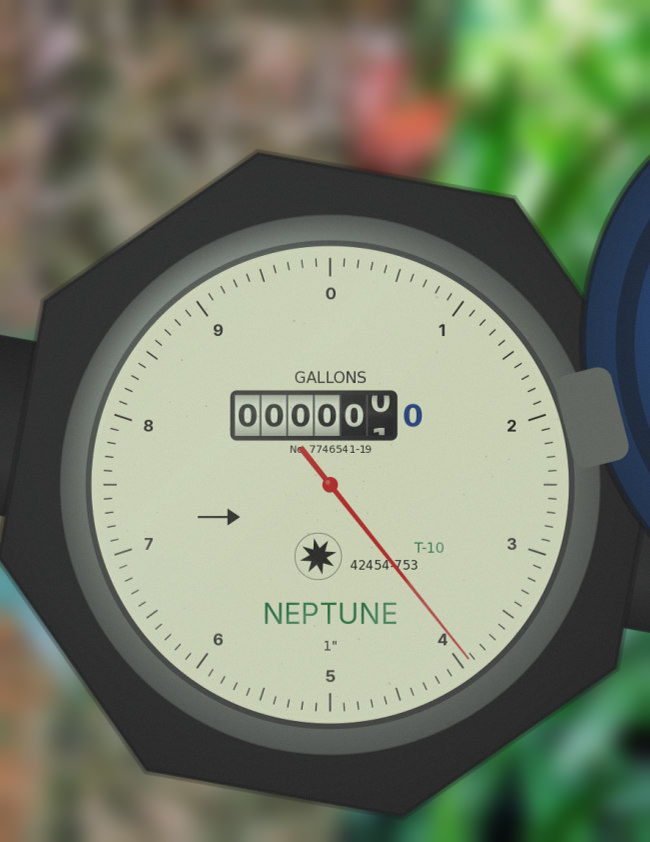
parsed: **3.9** gal
